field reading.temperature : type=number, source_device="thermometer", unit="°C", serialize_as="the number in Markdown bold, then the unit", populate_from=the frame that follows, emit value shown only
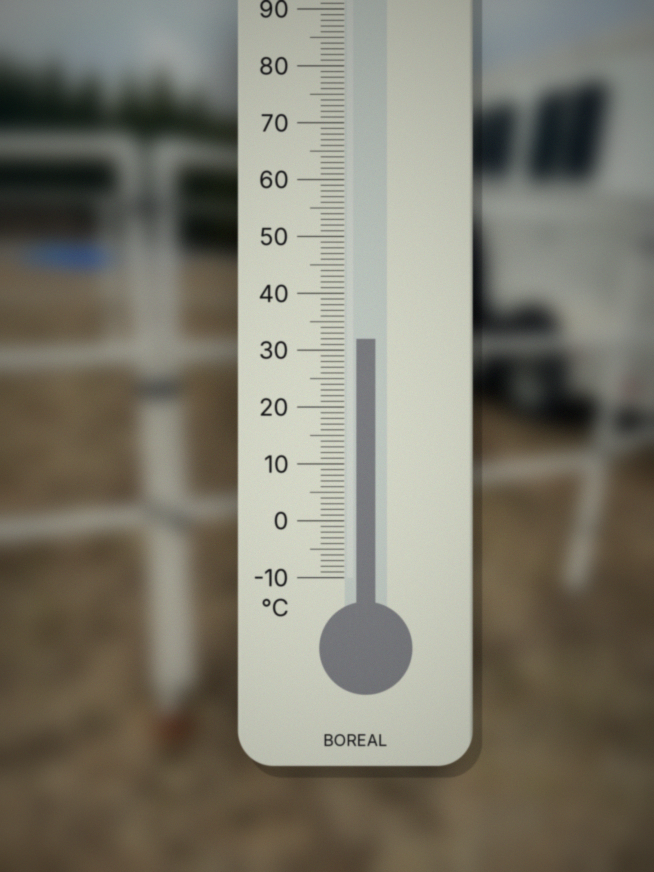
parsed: **32** °C
